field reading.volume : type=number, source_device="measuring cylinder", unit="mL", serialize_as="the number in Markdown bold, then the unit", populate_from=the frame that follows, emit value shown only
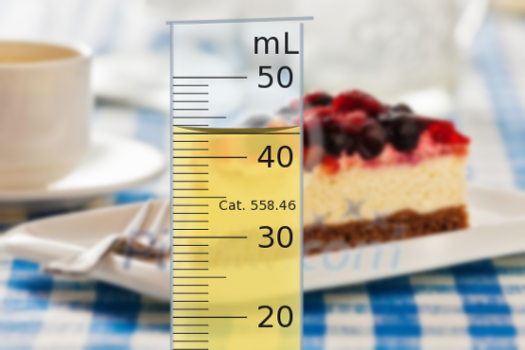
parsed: **43** mL
